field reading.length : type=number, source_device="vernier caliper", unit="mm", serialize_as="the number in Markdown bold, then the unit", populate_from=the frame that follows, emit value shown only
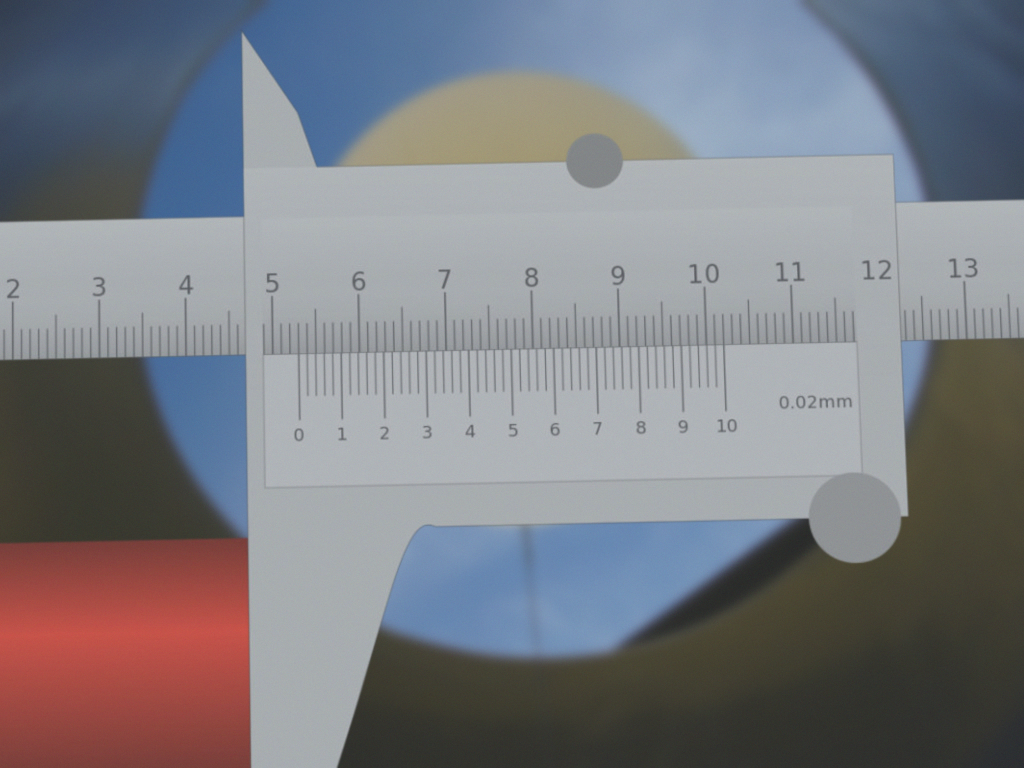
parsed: **53.0** mm
